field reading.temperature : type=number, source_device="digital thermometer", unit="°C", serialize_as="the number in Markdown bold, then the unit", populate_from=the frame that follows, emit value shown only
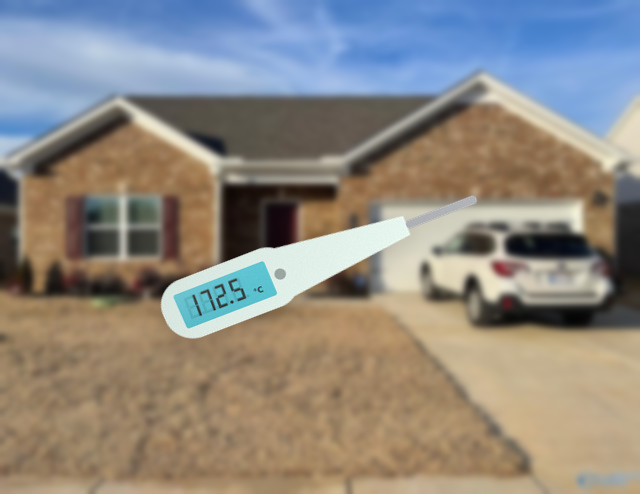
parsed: **172.5** °C
